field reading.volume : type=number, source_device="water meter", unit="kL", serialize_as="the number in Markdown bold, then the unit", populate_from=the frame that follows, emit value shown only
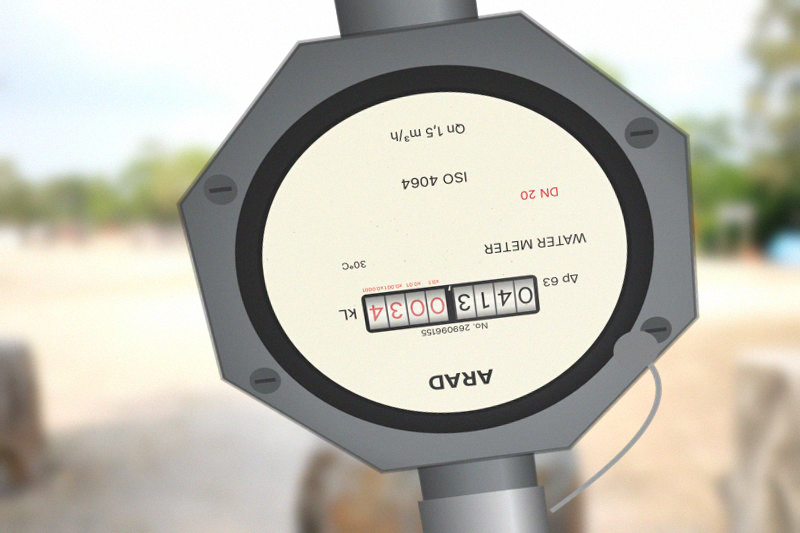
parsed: **413.0034** kL
